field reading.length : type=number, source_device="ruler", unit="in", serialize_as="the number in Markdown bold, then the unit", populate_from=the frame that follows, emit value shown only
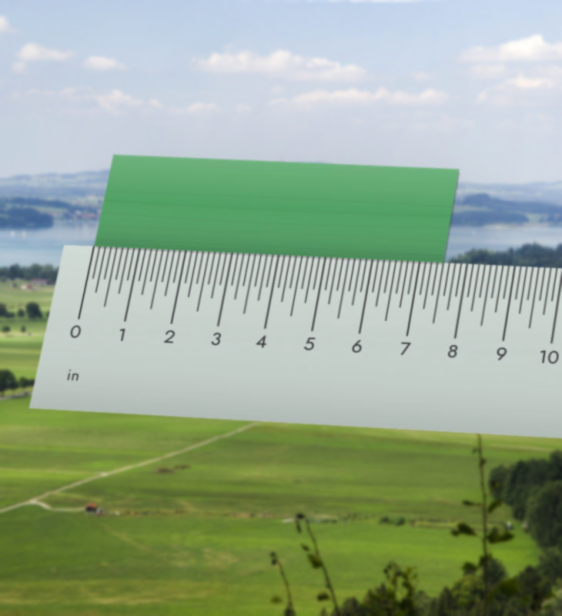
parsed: **7.5** in
